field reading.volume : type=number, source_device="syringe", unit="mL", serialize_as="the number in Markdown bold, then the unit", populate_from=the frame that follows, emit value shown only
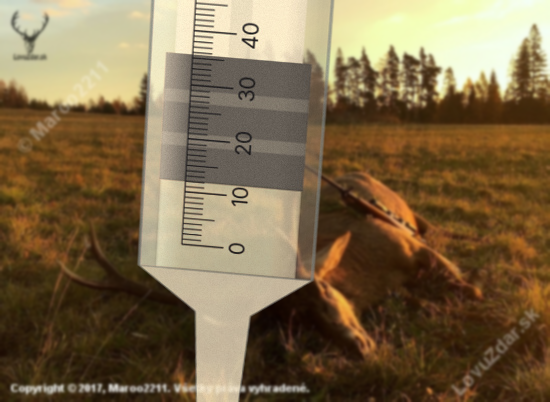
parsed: **12** mL
